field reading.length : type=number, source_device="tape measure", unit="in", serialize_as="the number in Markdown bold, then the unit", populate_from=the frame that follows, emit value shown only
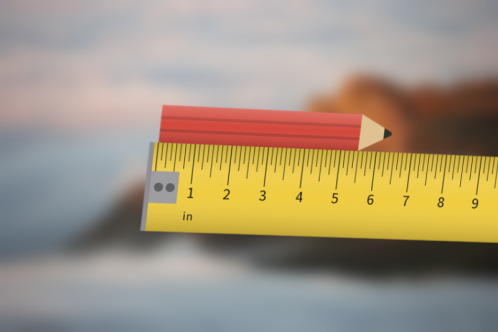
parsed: **6.375** in
